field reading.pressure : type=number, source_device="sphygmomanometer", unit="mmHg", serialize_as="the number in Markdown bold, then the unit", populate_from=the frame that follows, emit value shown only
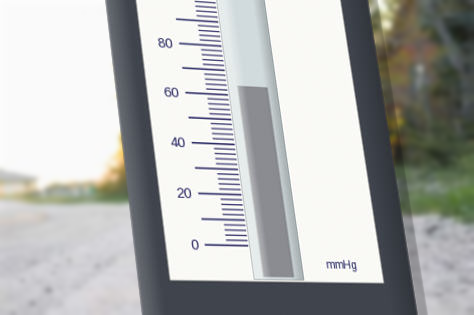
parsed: **64** mmHg
